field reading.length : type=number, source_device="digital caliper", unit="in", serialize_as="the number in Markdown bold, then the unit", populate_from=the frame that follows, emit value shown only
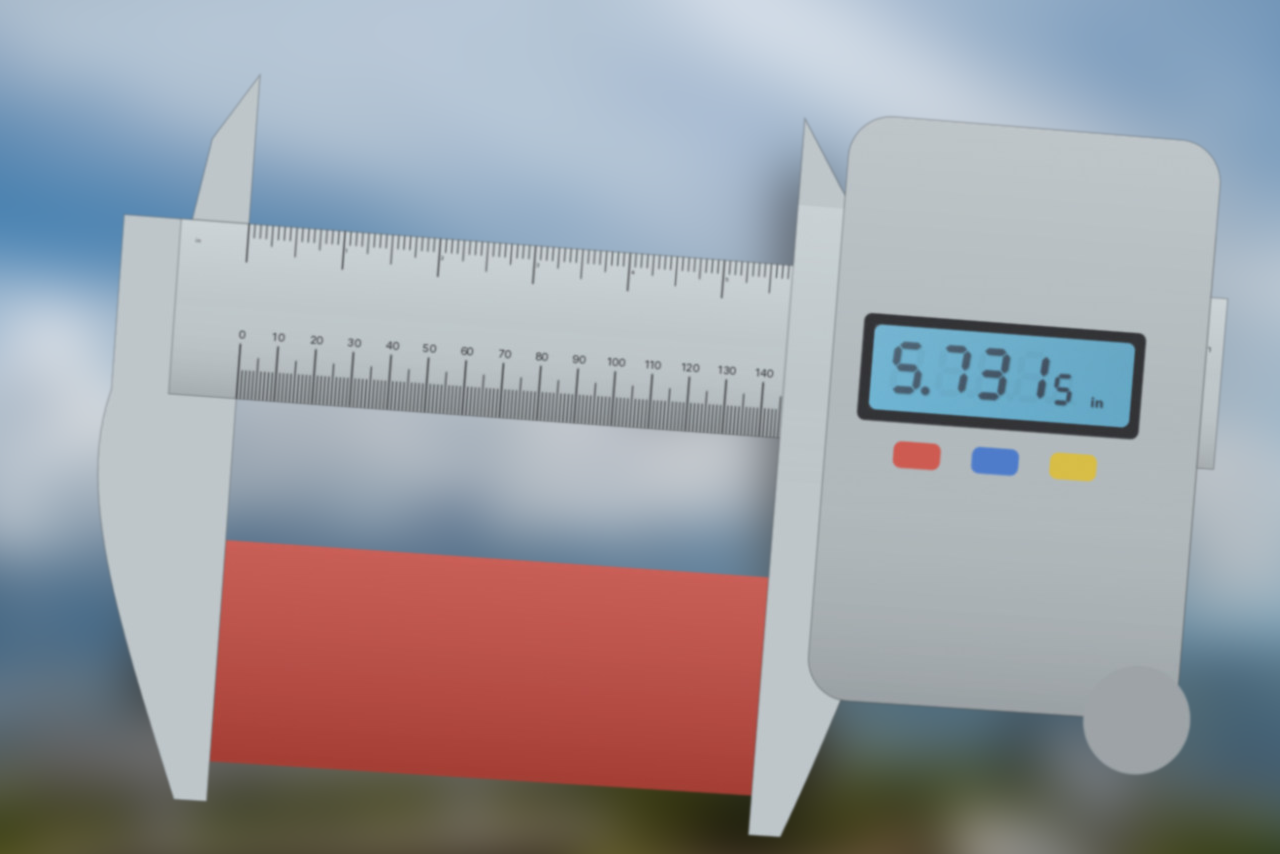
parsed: **5.7315** in
